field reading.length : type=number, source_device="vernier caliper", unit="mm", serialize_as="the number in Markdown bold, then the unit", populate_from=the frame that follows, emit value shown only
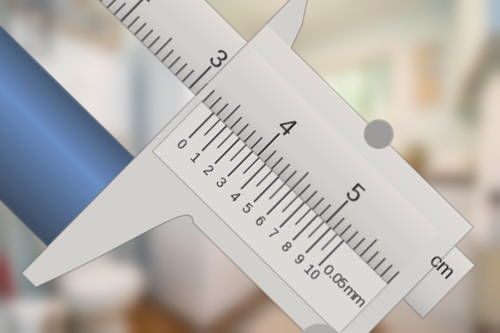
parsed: **33.6** mm
